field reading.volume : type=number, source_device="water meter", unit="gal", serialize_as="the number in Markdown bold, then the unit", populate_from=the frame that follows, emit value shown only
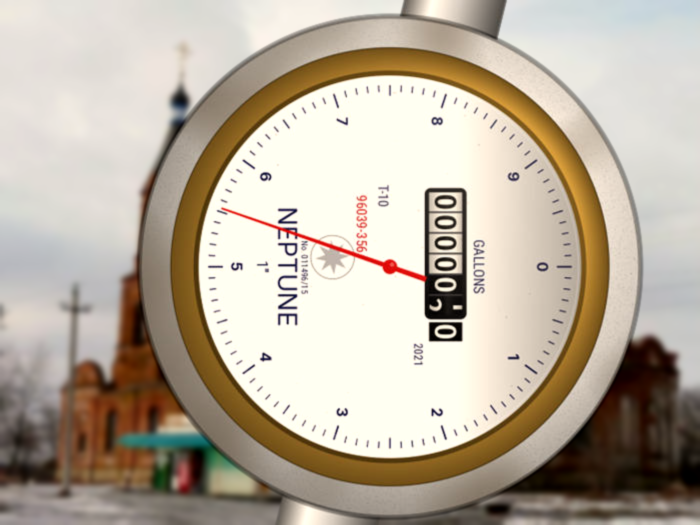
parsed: **15.5** gal
